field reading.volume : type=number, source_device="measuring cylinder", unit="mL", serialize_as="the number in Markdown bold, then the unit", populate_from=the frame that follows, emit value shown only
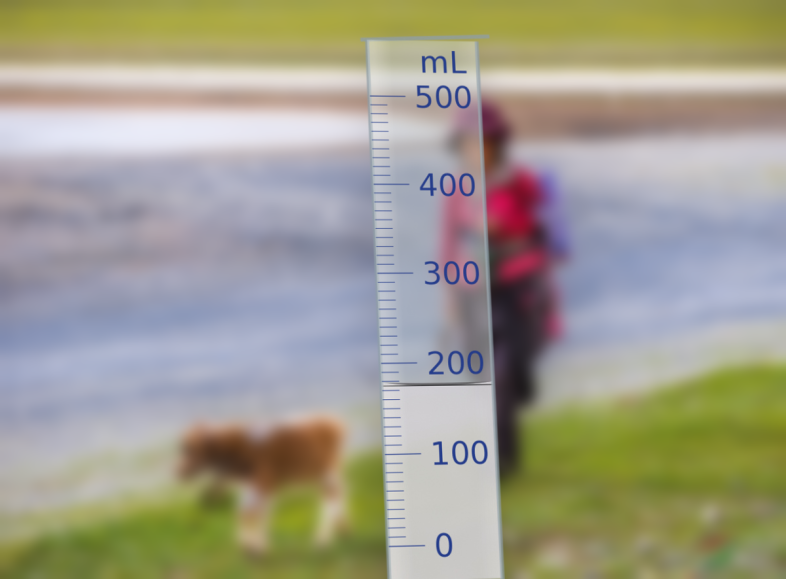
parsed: **175** mL
